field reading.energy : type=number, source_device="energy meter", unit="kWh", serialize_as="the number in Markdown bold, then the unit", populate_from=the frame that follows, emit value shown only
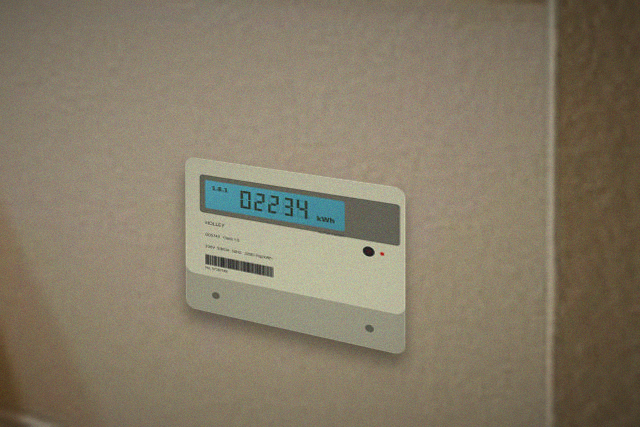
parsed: **2234** kWh
